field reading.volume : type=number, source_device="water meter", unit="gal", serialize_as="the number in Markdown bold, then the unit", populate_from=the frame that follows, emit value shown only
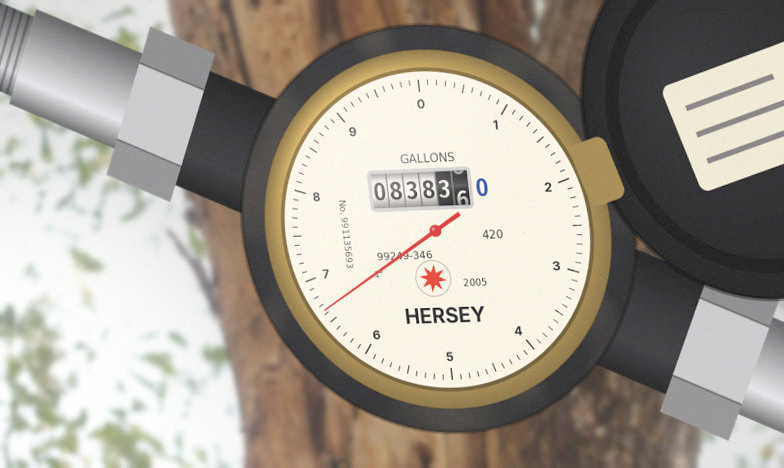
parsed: **838356.6** gal
